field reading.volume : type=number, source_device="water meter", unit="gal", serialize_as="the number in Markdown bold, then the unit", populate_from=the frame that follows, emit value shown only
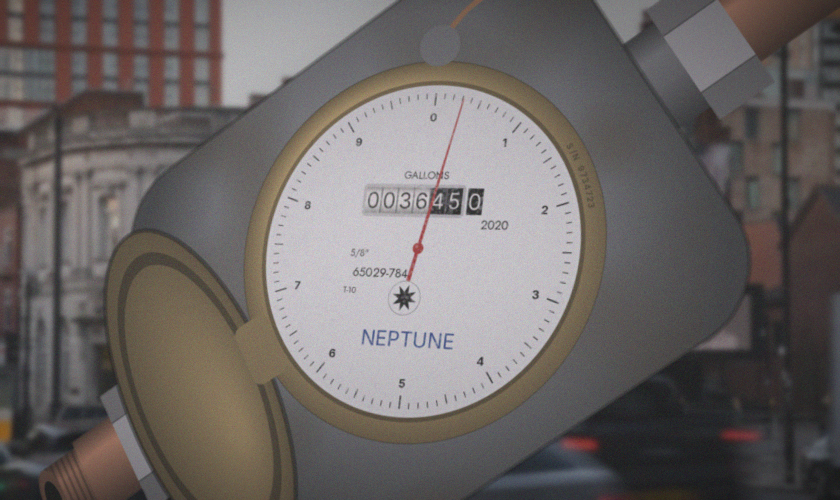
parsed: **36450.3** gal
